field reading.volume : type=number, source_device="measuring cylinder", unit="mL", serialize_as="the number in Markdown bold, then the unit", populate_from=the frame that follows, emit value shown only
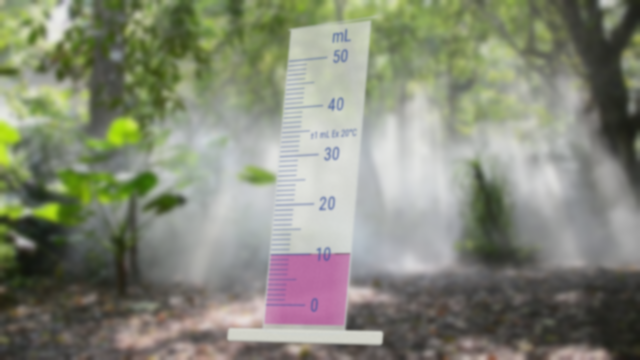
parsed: **10** mL
